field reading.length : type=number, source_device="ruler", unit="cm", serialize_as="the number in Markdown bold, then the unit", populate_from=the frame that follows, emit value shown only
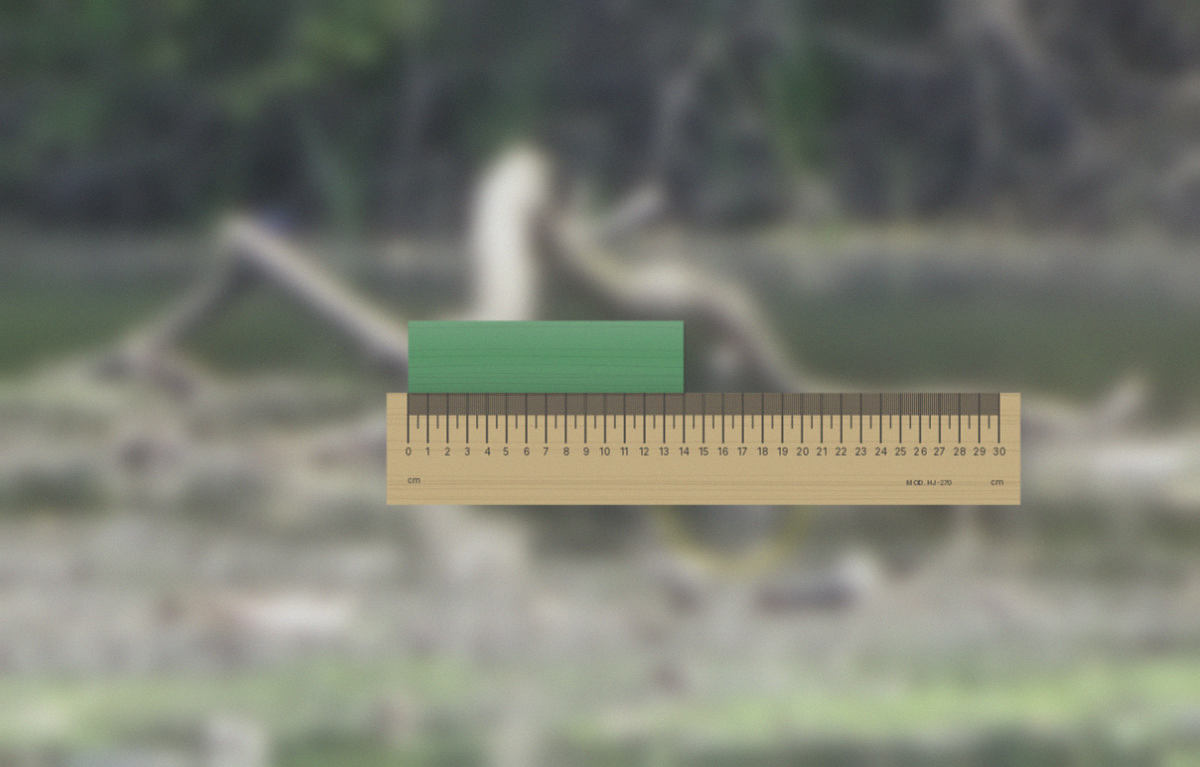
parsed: **14** cm
